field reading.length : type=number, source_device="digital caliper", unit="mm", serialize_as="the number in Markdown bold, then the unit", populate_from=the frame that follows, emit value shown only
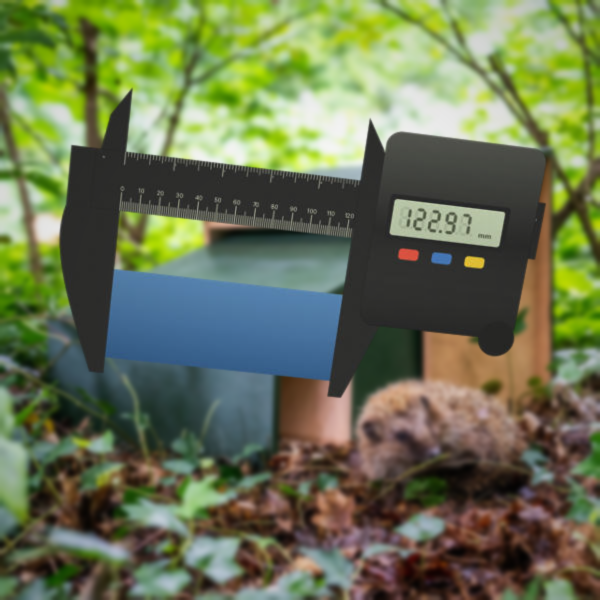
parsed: **122.97** mm
